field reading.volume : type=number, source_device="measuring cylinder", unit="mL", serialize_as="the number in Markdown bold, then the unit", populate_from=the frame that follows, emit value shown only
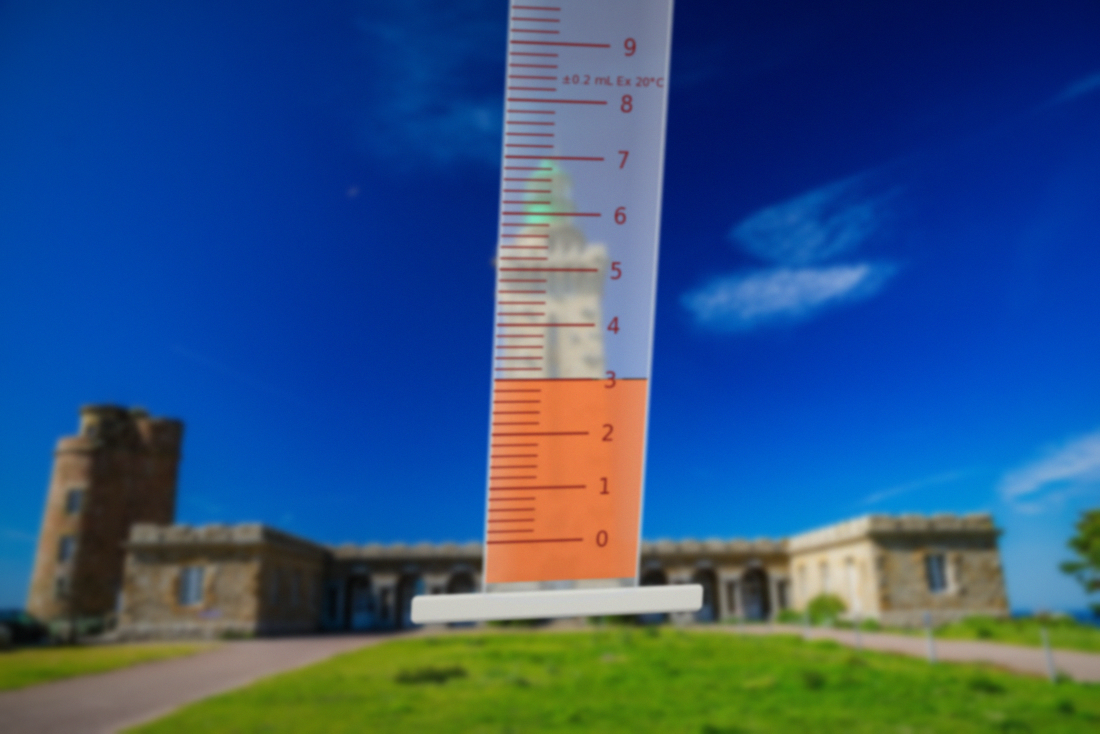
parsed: **3** mL
